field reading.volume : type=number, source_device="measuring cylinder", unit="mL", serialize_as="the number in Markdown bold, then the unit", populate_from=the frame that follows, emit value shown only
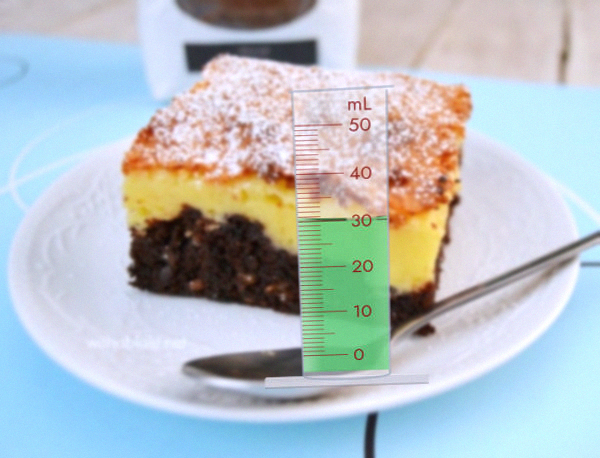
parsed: **30** mL
